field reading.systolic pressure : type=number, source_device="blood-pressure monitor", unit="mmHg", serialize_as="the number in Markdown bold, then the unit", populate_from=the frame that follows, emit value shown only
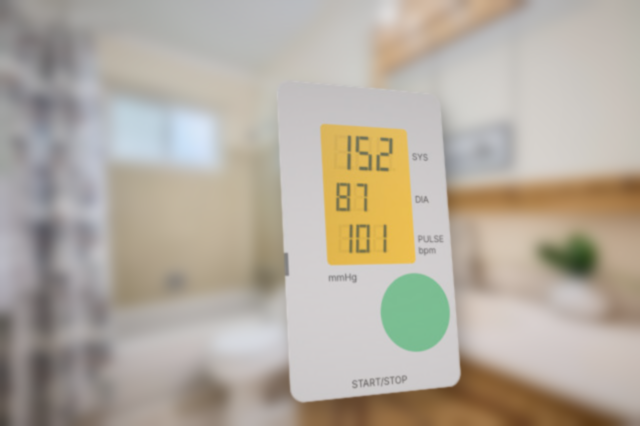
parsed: **152** mmHg
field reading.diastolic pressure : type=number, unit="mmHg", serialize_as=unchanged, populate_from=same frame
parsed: **87** mmHg
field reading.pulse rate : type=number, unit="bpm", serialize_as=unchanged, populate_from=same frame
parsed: **101** bpm
